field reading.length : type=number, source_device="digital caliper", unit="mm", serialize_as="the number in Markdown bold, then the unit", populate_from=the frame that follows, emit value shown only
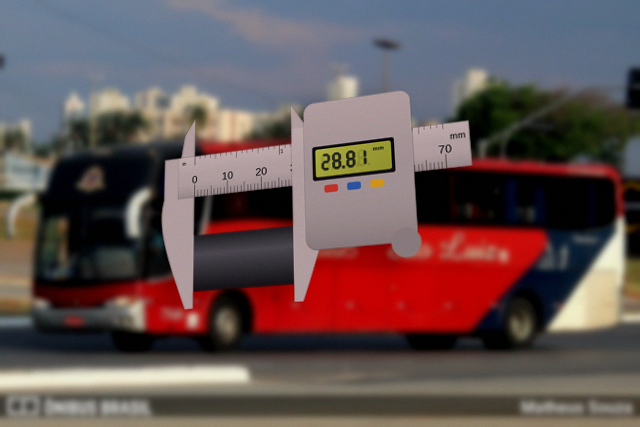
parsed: **28.81** mm
